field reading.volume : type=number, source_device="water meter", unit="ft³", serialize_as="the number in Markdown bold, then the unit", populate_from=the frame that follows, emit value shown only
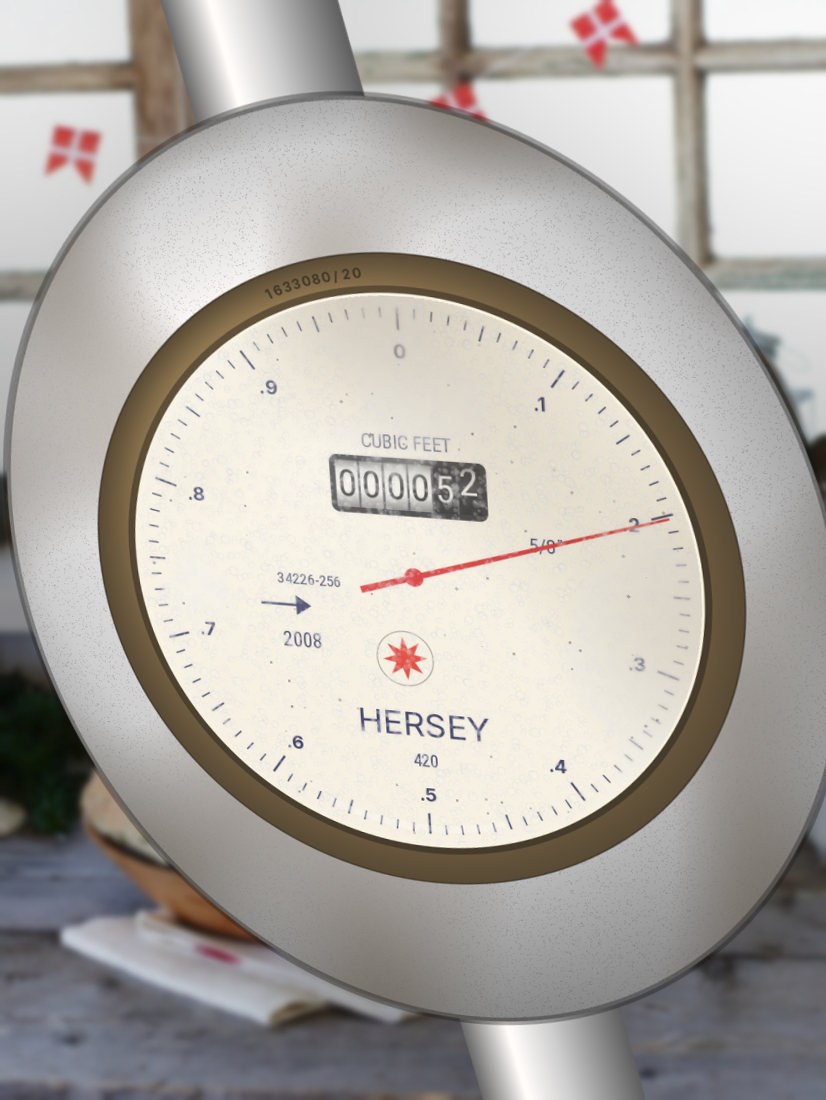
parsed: **52.20** ft³
